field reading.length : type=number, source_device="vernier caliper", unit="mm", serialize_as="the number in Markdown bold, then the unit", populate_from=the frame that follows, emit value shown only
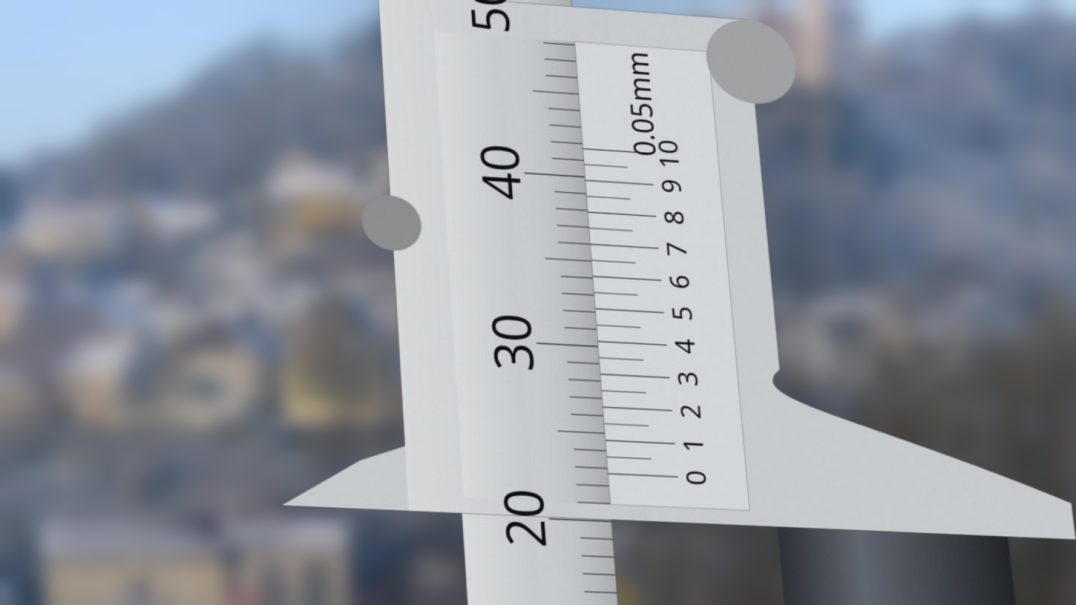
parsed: **22.7** mm
